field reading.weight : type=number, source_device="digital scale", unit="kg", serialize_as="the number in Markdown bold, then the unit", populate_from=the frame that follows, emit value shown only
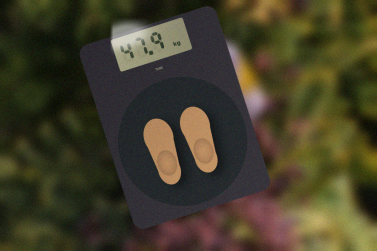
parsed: **47.9** kg
